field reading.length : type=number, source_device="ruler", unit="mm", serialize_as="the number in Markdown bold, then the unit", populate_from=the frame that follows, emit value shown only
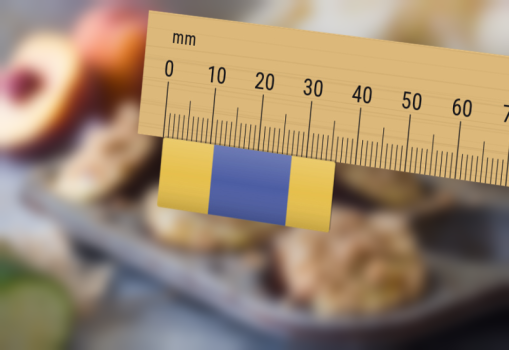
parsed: **36** mm
